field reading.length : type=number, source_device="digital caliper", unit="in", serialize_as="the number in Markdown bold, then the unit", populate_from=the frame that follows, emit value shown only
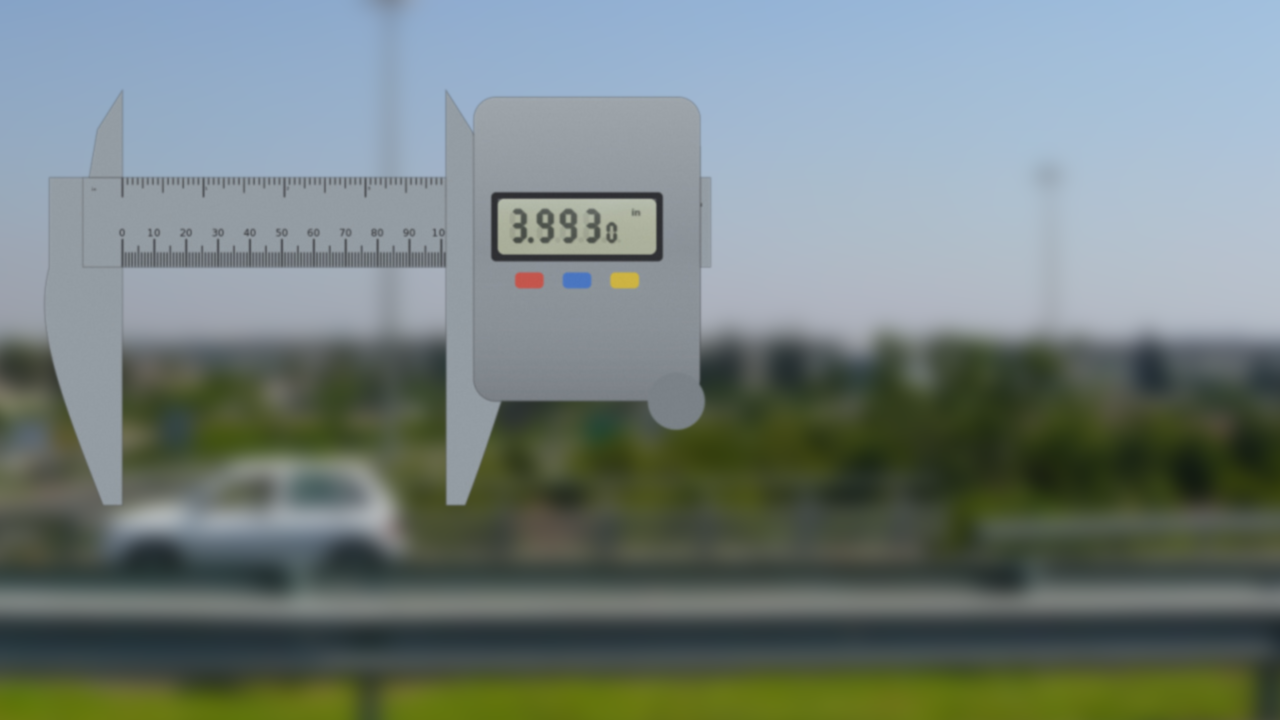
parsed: **3.9930** in
